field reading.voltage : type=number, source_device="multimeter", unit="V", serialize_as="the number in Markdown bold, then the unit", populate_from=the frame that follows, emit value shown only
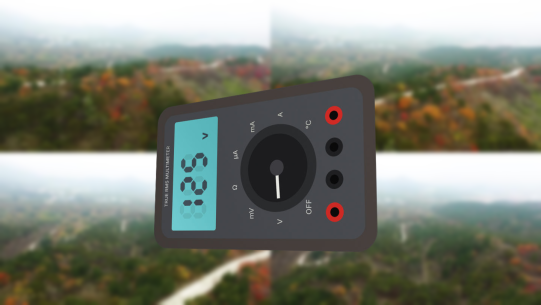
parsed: **125** V
